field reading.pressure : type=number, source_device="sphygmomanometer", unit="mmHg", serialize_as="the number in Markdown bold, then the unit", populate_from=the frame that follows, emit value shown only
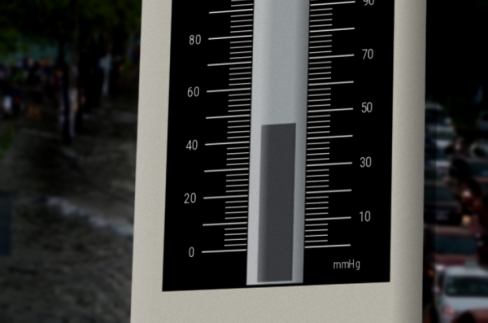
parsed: **46** mmHg
